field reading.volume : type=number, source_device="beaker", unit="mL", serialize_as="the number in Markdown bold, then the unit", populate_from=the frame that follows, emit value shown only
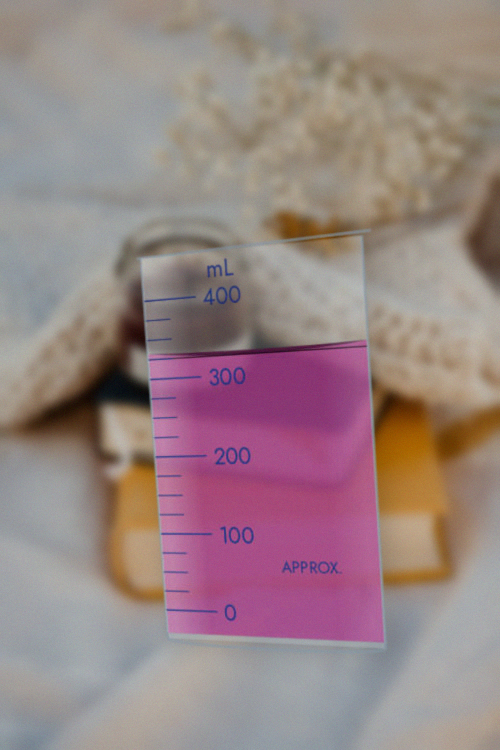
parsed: **325** mL
